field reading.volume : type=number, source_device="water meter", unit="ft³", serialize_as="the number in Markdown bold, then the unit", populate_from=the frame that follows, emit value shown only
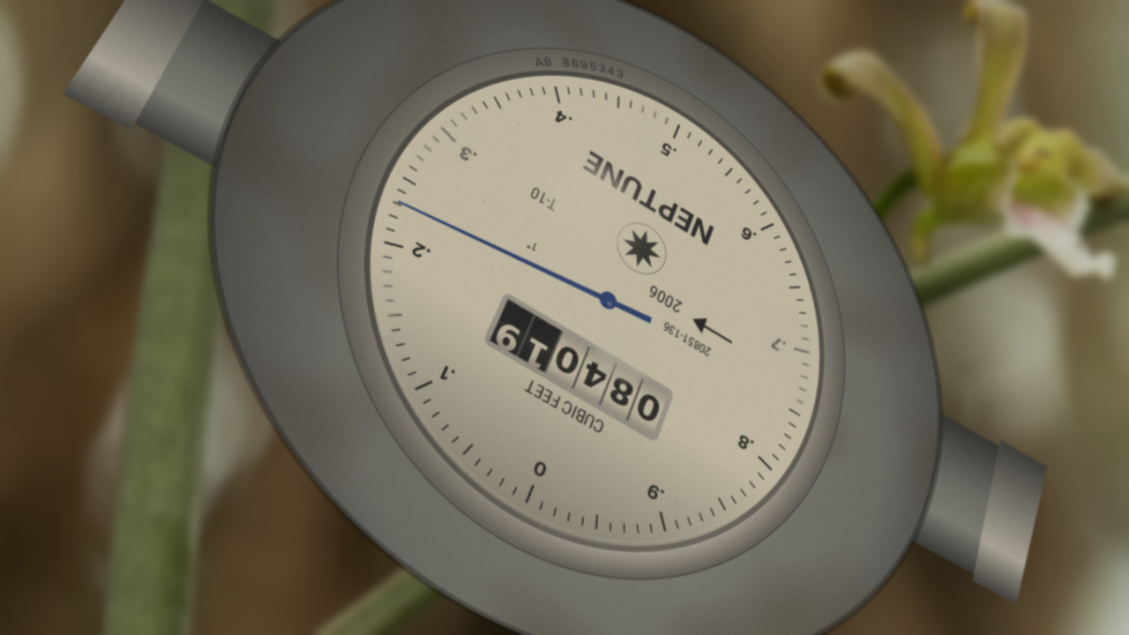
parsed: **84019.23** ft³
